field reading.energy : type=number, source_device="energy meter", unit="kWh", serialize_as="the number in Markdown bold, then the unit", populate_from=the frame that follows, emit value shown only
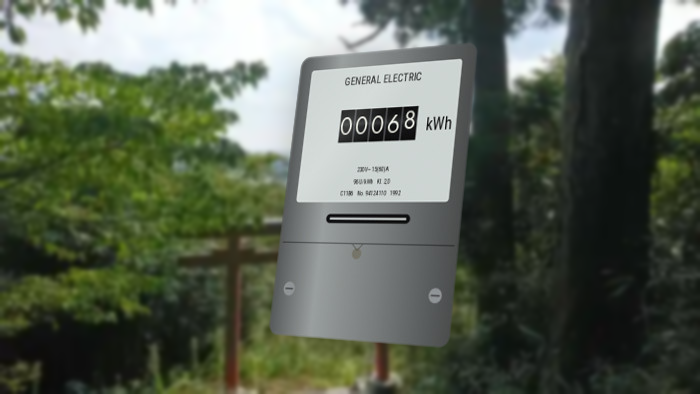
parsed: **68** kWh
